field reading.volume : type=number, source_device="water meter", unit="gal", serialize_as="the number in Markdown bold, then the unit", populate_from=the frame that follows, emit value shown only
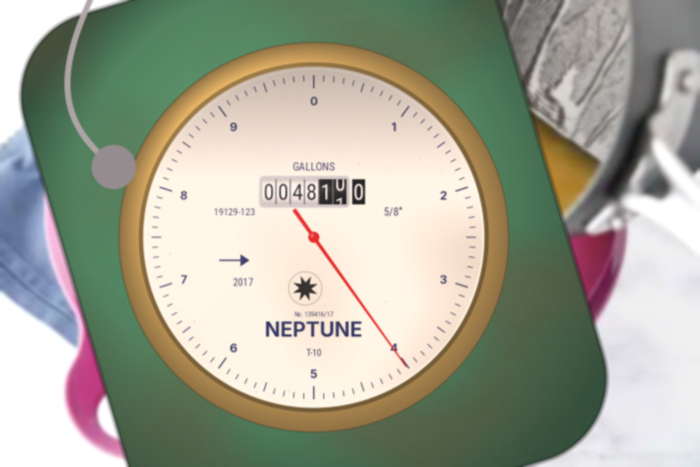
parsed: **48104.0** gal
